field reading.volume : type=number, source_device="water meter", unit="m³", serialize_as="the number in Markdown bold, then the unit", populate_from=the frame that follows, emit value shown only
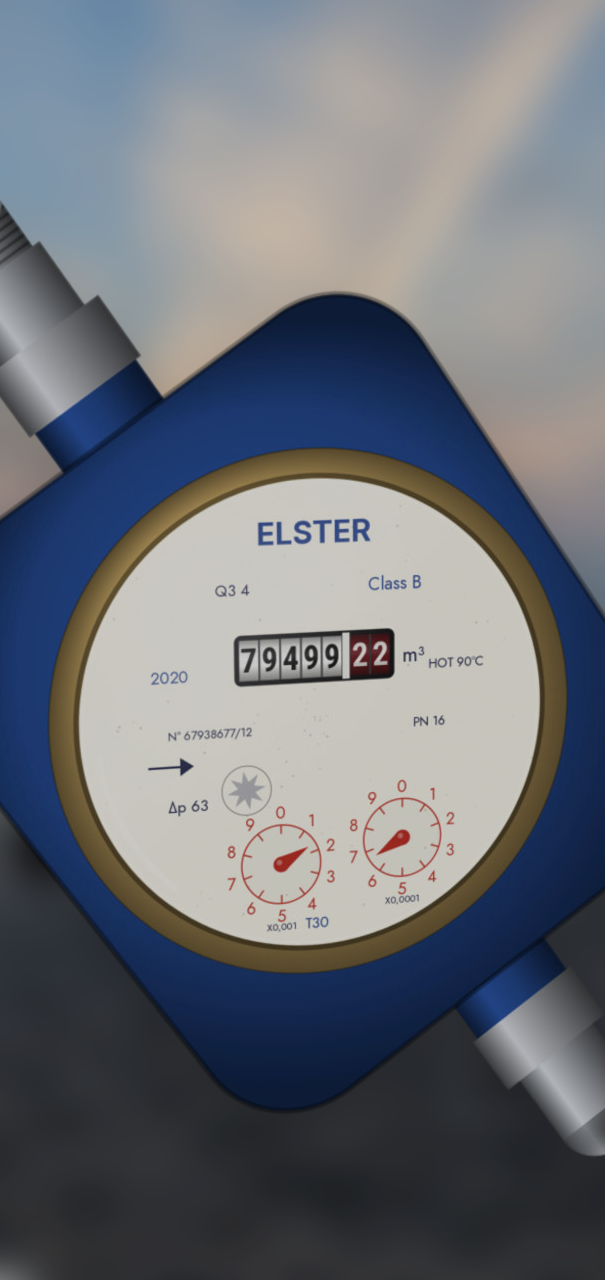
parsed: **79499.2216** m³
